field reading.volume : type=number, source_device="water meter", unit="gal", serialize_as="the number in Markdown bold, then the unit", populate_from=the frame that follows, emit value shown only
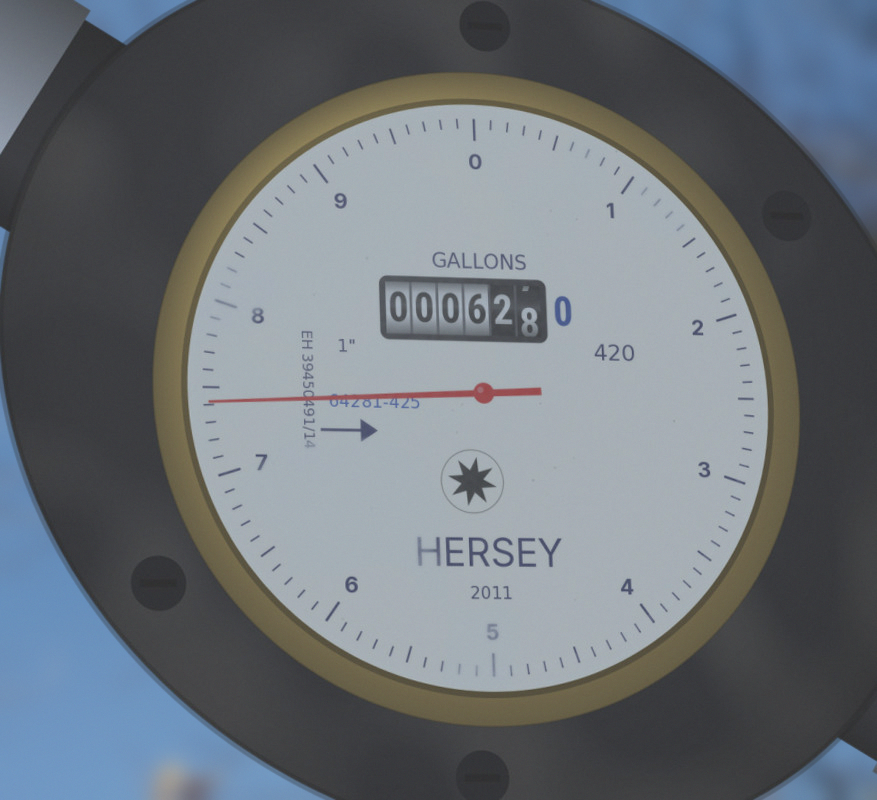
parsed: **6277.4** gal
